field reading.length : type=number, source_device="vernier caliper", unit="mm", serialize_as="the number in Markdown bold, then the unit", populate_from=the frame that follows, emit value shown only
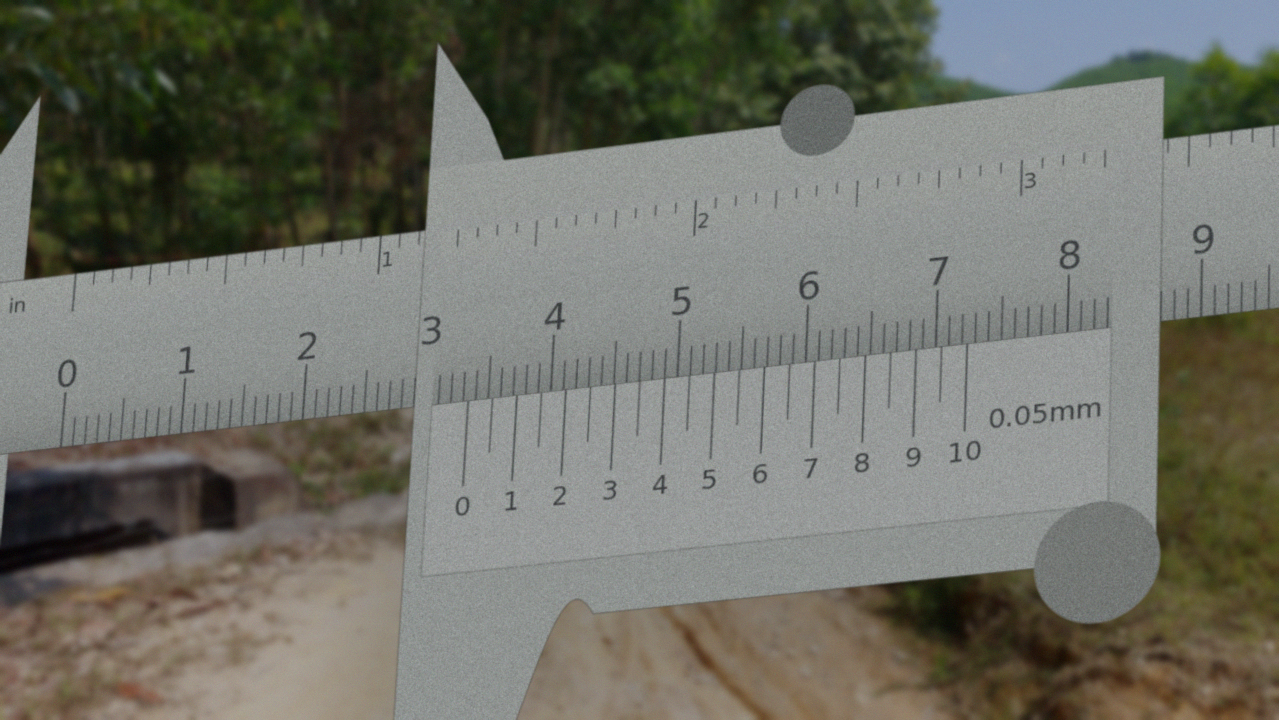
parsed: **33.4** mm
